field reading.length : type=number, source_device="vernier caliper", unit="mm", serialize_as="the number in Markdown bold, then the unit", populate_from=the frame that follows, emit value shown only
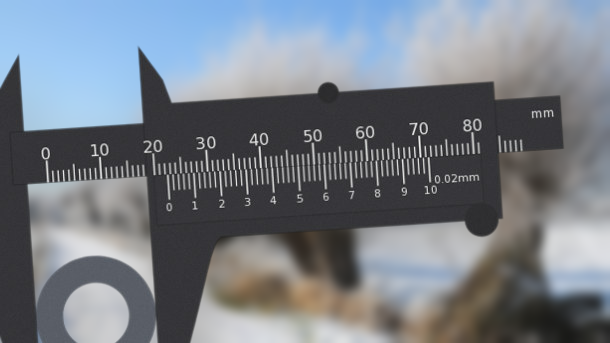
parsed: **22.5** mm
